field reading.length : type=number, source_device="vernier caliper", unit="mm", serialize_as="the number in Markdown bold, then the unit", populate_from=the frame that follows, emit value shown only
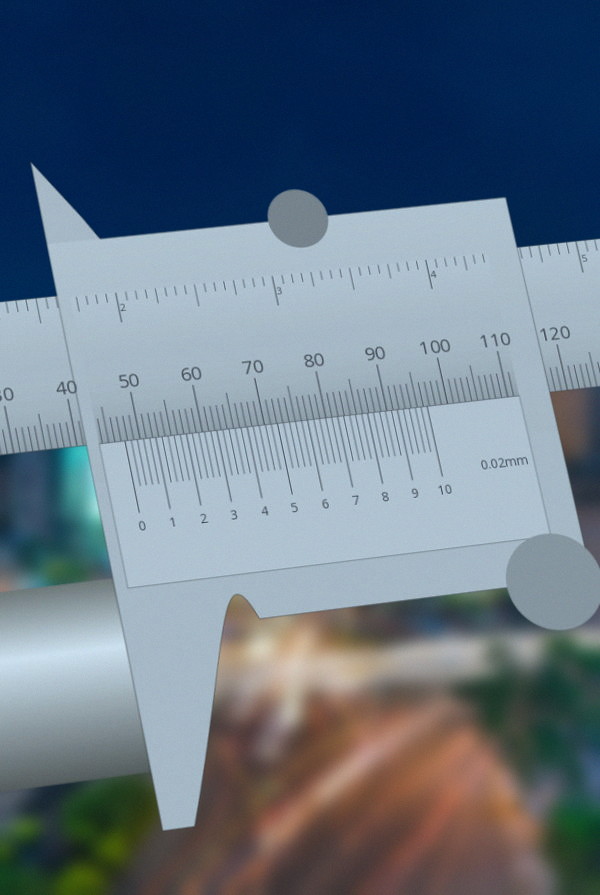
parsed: **47.6** mm
